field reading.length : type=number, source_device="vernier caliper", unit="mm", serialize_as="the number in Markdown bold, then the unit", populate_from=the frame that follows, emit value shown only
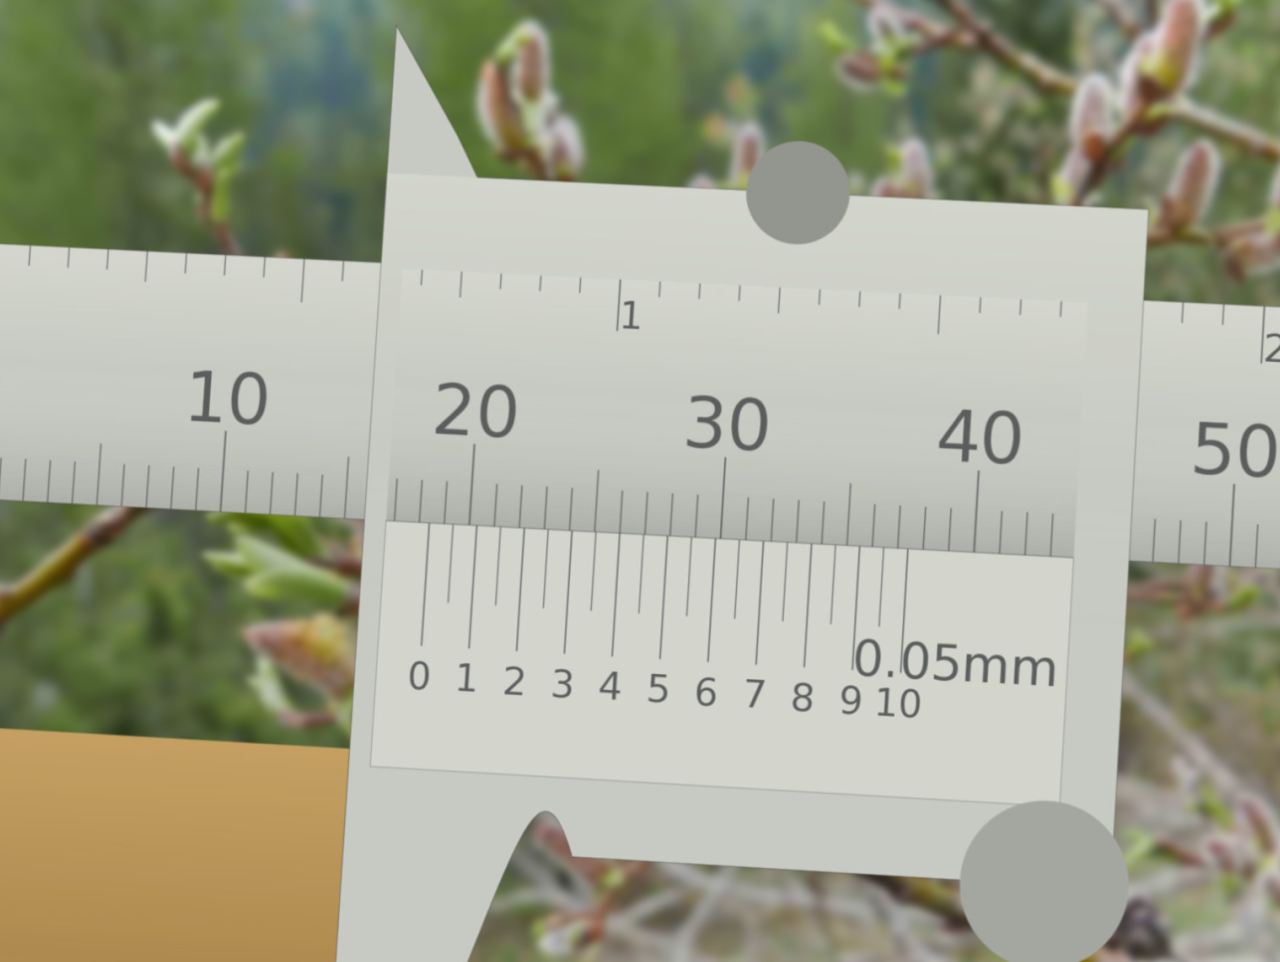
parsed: **18.4** mm
